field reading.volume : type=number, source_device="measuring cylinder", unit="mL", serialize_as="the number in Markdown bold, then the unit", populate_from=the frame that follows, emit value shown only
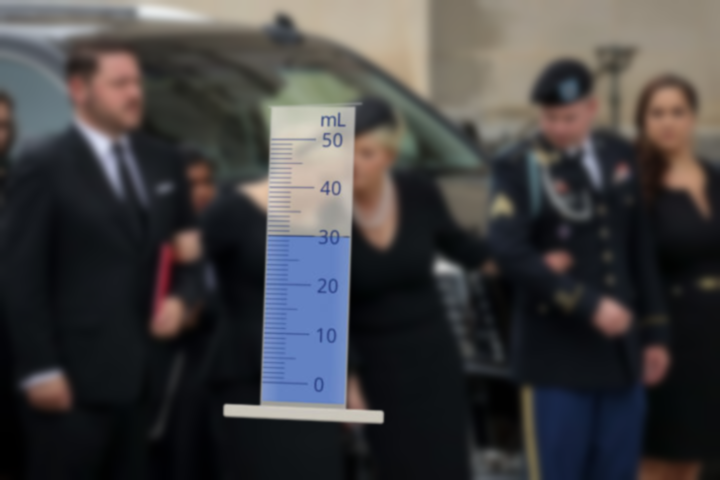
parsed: **30** mL
